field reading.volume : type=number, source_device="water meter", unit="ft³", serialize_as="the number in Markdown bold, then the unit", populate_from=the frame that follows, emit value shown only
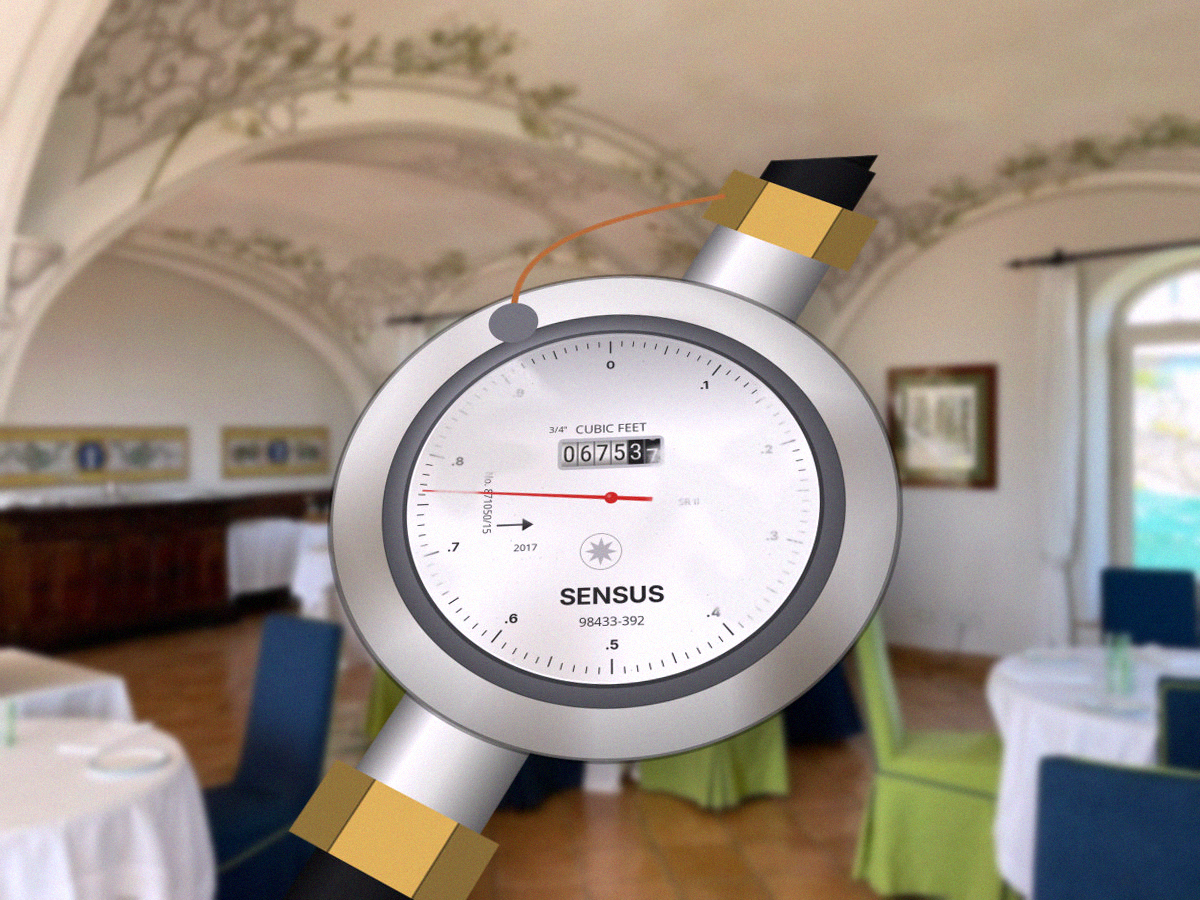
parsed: **67536.76** ft³
